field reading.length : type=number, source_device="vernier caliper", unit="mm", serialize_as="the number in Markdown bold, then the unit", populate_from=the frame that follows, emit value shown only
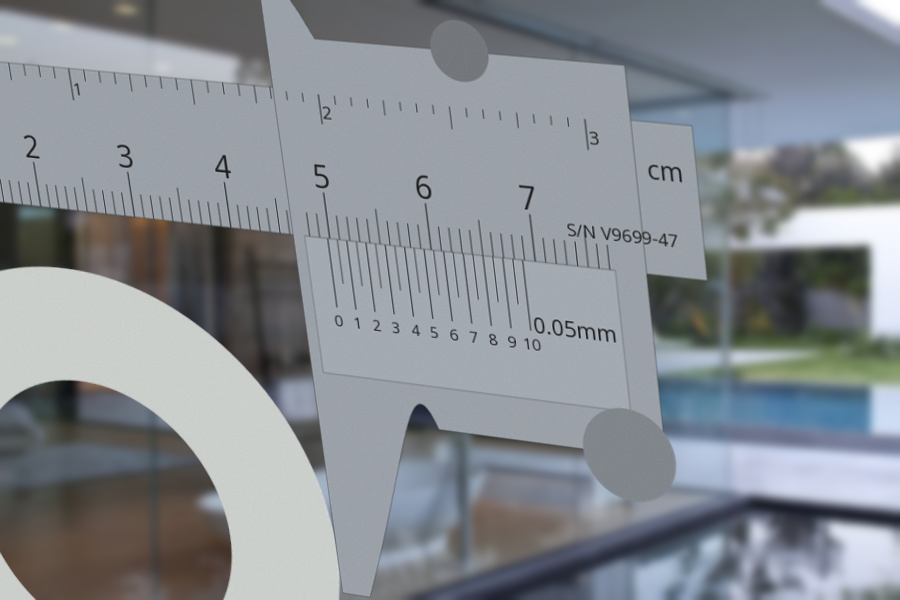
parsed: **49.8** mm
